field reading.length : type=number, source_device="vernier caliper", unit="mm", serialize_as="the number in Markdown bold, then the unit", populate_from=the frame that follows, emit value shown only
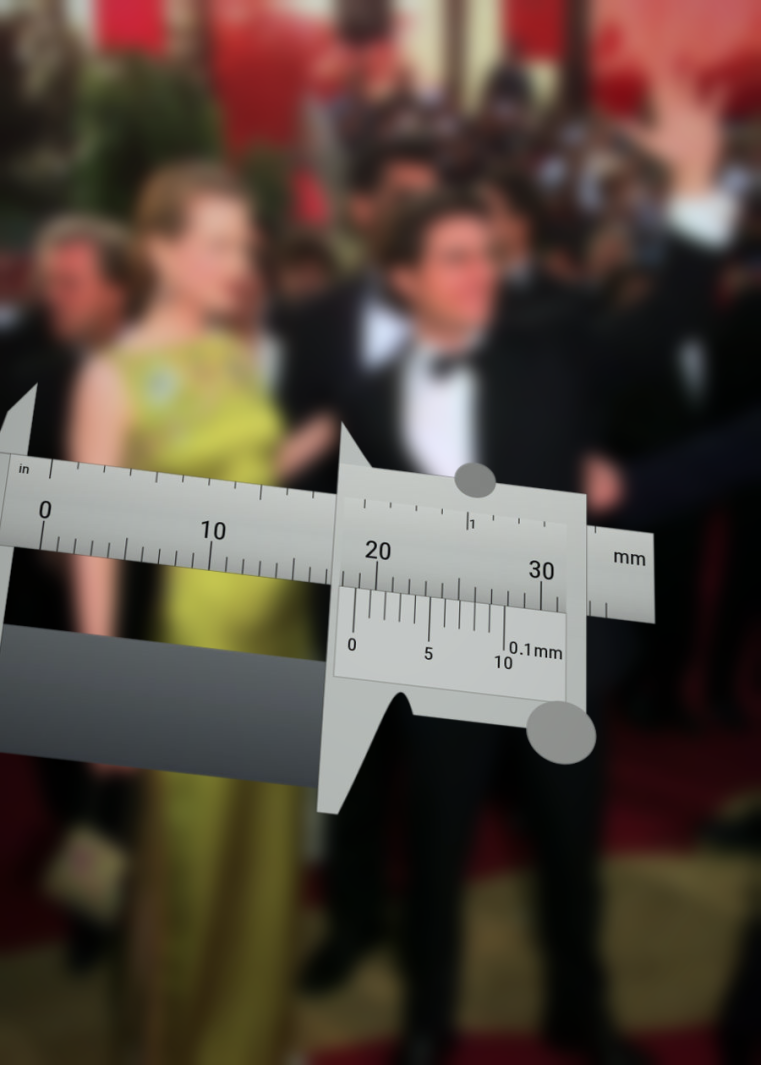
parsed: **18.8** mm
